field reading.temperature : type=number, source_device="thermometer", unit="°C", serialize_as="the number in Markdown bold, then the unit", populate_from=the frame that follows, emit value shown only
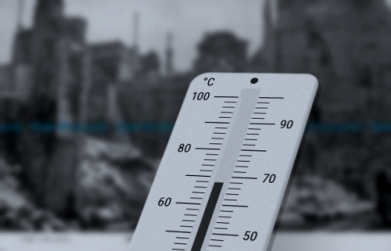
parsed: **68** °C
